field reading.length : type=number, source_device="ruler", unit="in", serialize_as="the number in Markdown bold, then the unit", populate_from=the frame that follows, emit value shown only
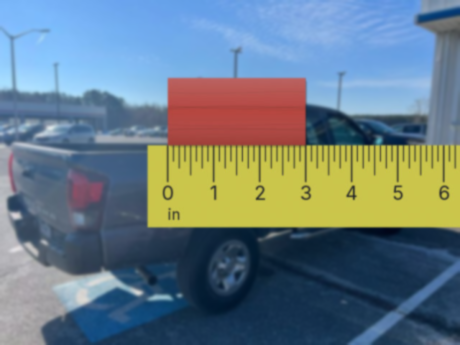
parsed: **3** in
